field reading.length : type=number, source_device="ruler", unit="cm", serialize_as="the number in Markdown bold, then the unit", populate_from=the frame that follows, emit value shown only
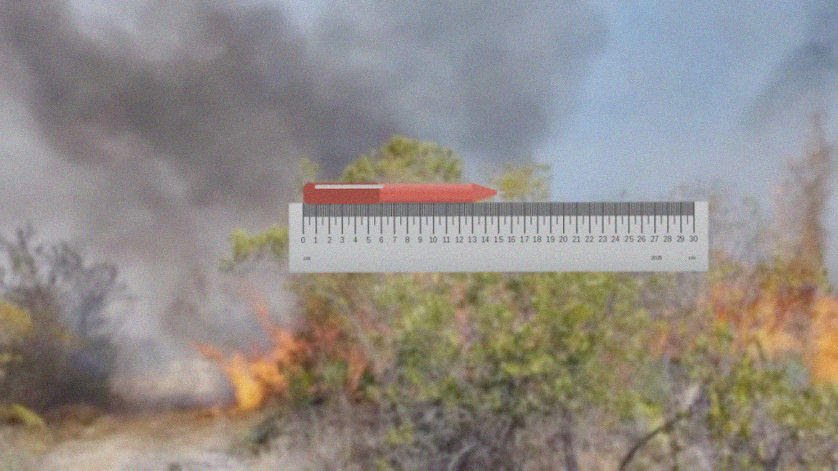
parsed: **15.5** cm
